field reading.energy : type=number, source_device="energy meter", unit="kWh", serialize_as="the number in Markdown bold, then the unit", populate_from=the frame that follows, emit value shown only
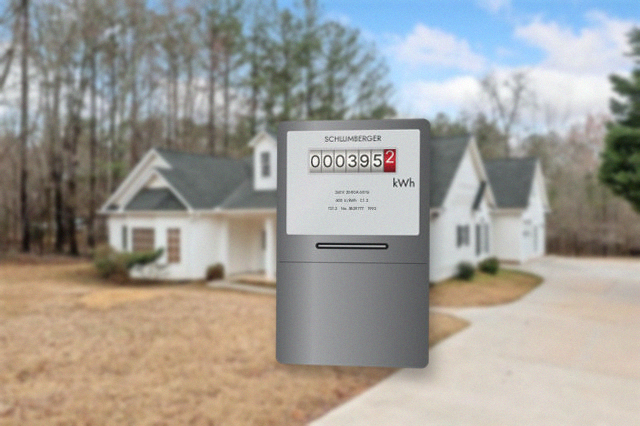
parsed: **395.2** kWh
